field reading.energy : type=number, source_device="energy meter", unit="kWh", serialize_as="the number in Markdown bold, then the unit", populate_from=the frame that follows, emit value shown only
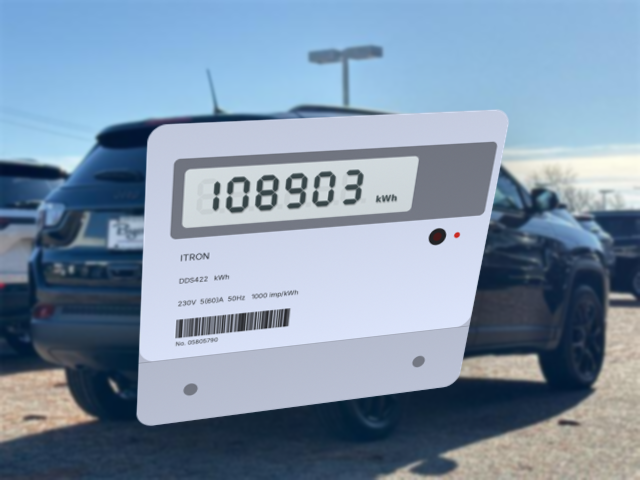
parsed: **108903** kWh
